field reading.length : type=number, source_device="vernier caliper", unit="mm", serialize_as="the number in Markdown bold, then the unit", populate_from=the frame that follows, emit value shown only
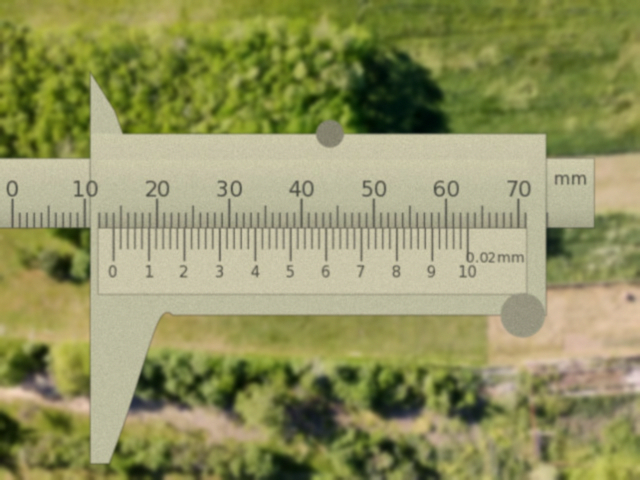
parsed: **14.0** mm
